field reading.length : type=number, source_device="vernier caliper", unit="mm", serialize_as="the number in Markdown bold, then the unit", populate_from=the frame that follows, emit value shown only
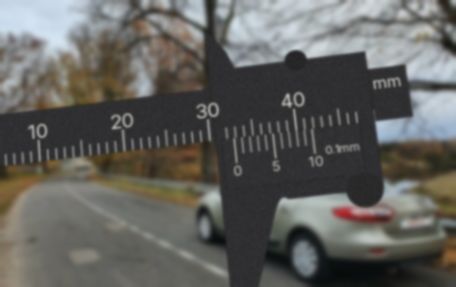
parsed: **32.8** mm
